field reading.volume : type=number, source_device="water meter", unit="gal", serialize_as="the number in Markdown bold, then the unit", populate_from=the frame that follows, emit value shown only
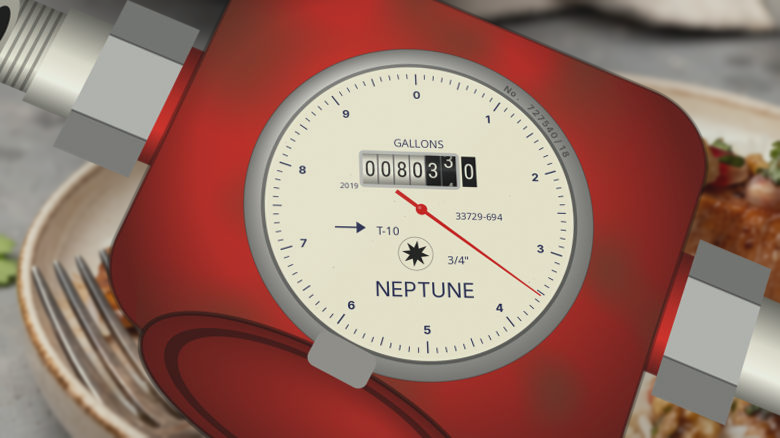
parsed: **80333.5** gal
